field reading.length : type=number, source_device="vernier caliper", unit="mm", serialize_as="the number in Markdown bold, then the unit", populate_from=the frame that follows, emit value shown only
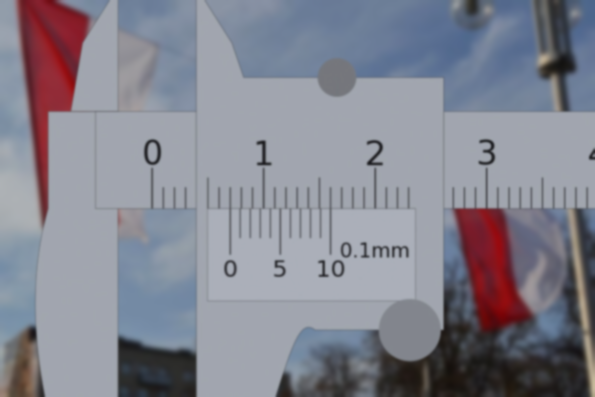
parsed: **7.0** mm
